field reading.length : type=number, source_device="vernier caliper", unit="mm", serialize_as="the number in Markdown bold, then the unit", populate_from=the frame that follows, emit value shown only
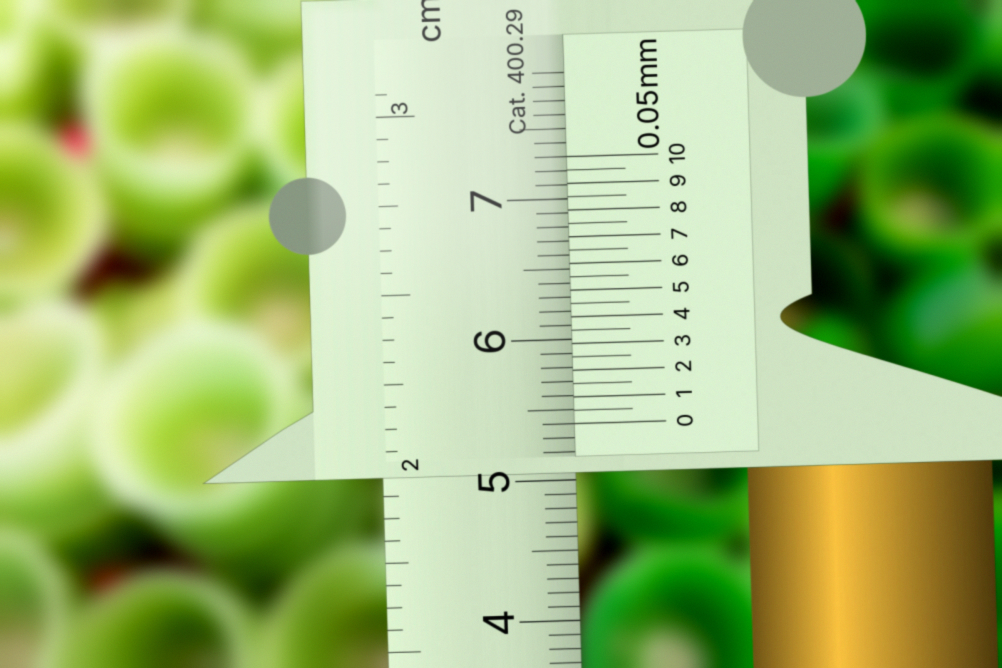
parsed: **54.0** mm
